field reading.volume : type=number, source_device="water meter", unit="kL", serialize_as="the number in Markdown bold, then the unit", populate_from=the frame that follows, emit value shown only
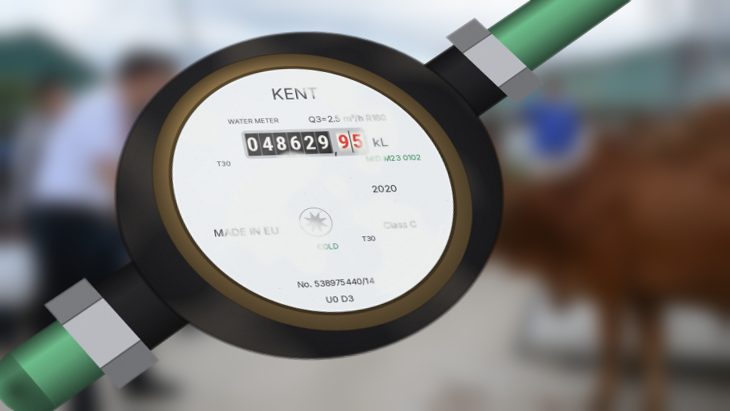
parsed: **48629.95** kL
